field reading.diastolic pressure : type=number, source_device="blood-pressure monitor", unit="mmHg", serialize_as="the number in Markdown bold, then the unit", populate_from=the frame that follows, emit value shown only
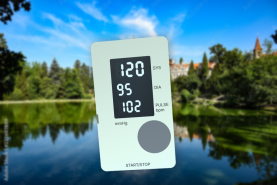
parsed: **95** mmHg
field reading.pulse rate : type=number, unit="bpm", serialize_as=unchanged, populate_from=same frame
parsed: **102** bpm
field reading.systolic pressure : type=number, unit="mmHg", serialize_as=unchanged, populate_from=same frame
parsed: **120** mmHg
